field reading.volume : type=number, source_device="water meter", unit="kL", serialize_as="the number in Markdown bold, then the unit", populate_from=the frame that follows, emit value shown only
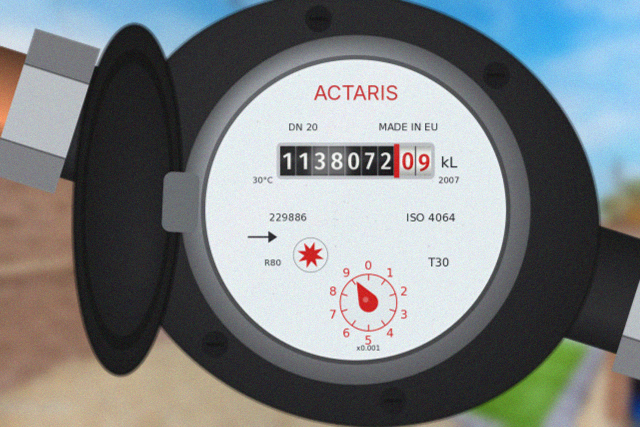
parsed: **1138072.089** kL
